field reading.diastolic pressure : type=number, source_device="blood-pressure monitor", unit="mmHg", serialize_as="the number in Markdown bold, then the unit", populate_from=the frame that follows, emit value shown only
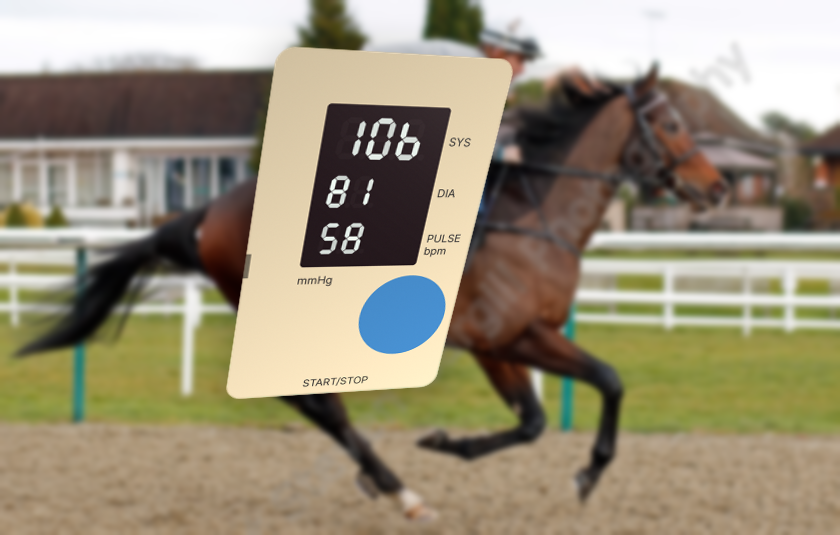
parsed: **81** mmHg
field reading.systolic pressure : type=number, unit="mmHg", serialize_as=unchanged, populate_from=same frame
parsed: **106** mmHg
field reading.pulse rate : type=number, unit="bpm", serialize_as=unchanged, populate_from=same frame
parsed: **58** bpm
